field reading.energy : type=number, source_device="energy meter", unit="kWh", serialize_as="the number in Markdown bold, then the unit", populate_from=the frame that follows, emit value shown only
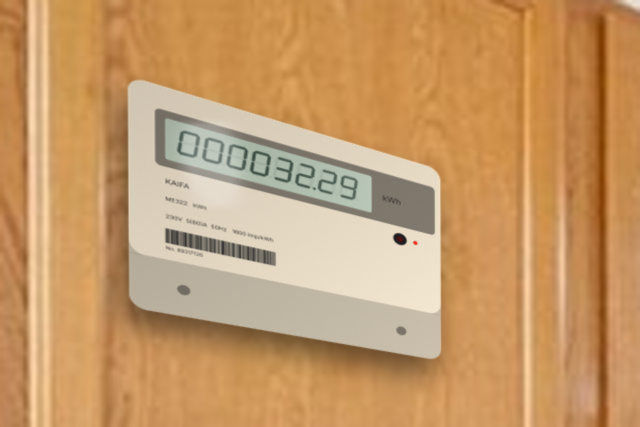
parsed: **32.29** kWh
